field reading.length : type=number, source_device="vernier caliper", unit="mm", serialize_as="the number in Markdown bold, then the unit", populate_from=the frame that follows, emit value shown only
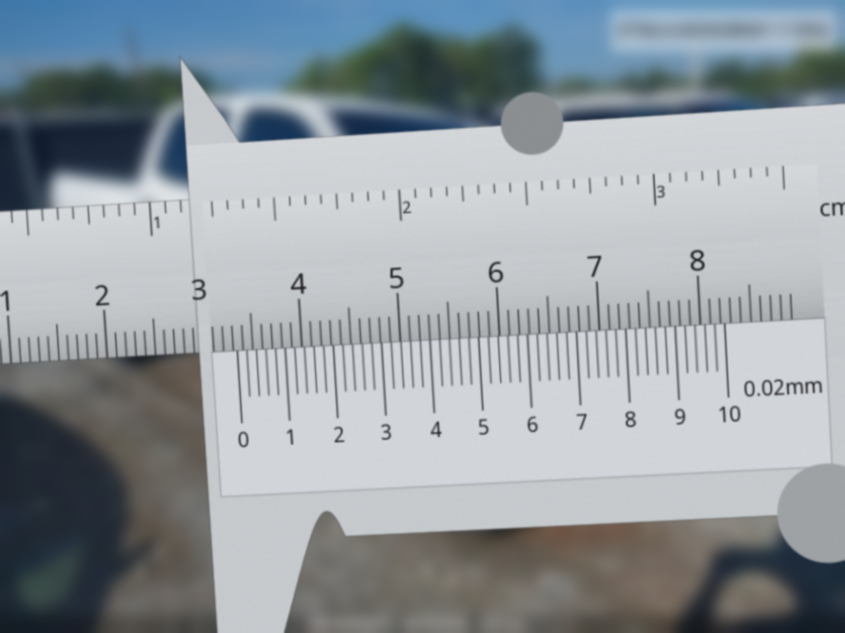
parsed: **33.4** mm
